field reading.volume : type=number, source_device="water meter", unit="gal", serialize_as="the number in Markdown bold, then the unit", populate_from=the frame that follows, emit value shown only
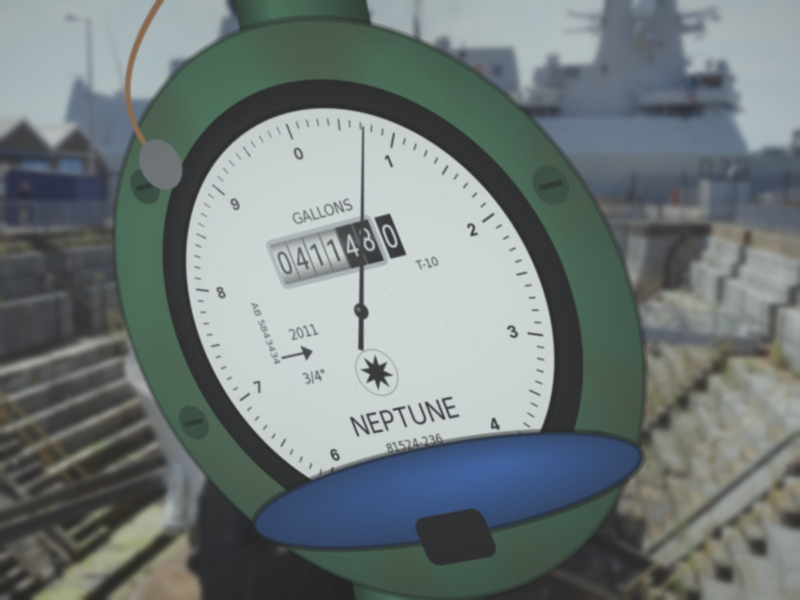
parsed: **411480.7** gal
